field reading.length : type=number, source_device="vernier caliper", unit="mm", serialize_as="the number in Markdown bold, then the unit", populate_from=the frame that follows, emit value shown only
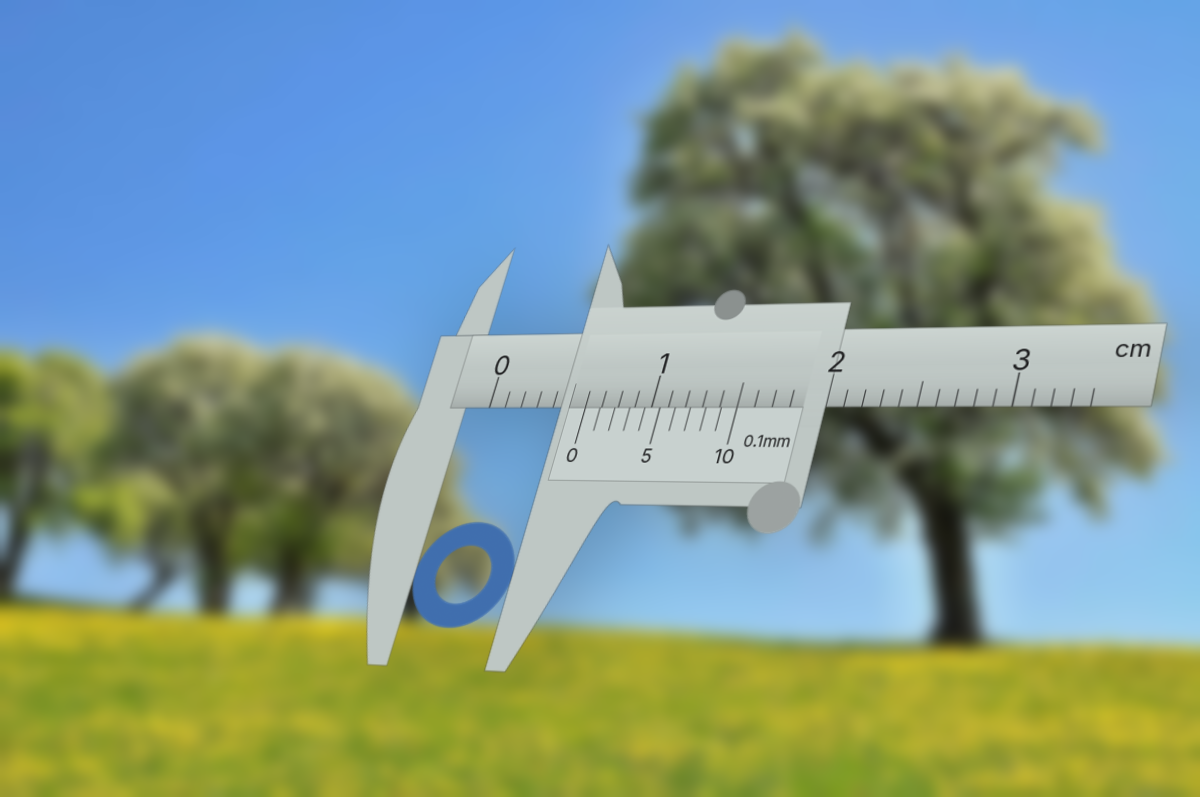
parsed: **6.0** mm
